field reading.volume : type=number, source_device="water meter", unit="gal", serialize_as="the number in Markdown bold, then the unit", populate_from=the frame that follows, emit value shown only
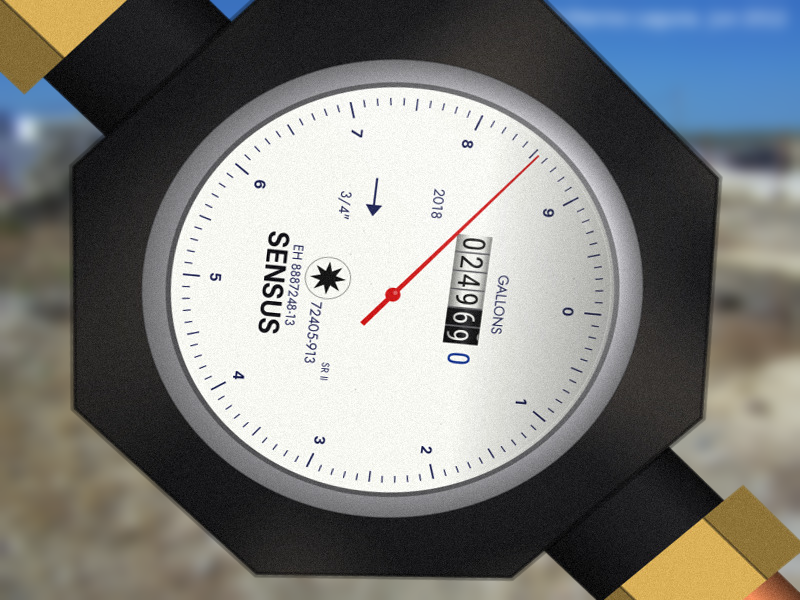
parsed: **249688.5** gal
